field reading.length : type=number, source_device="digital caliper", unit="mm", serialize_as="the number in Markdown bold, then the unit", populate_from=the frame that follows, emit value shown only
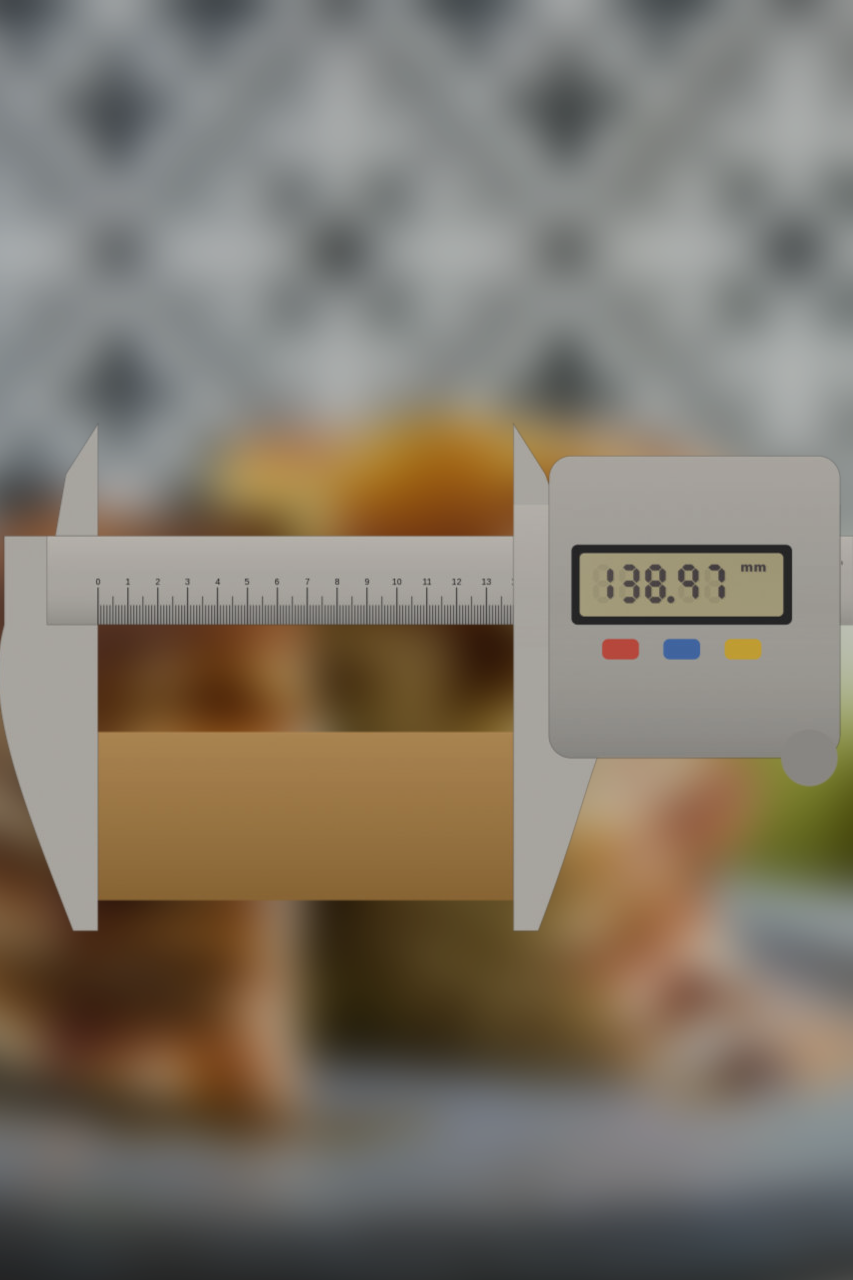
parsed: **138.97** mm
